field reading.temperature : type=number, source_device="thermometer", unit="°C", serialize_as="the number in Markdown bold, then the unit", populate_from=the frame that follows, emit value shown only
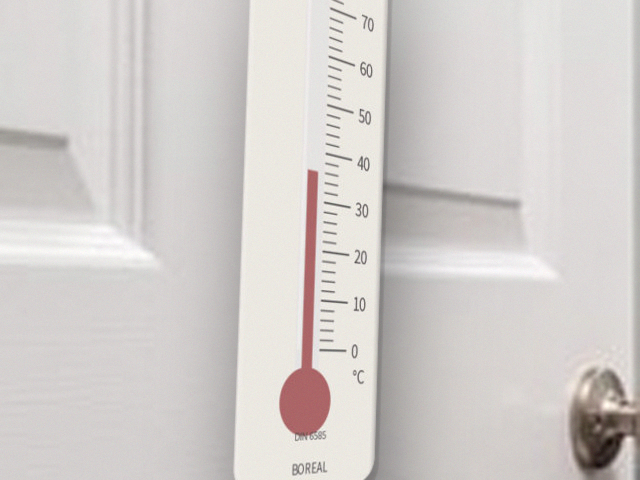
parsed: **36** °C
